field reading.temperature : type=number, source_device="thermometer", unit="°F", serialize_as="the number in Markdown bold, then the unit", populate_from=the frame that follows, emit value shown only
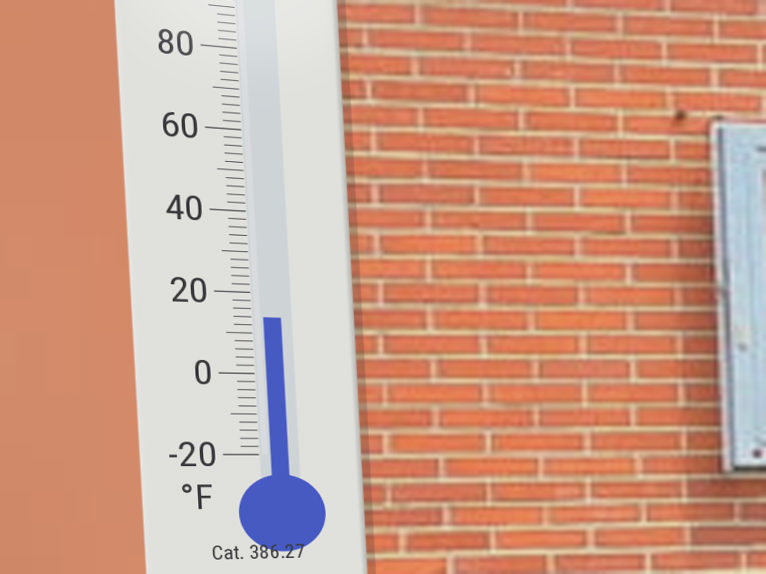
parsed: **14** °F
